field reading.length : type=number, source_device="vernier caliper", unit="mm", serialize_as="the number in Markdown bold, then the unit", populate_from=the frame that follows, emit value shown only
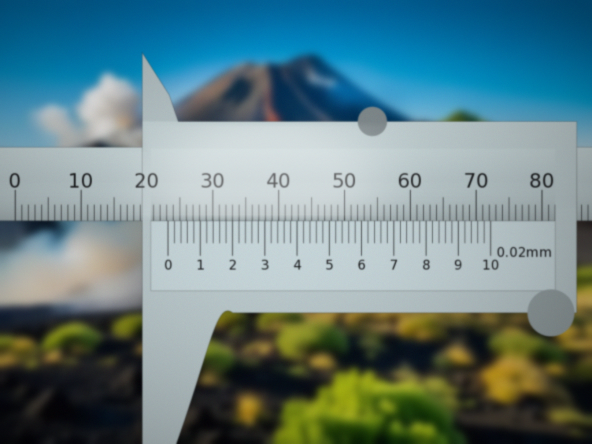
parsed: **23.2** mm
